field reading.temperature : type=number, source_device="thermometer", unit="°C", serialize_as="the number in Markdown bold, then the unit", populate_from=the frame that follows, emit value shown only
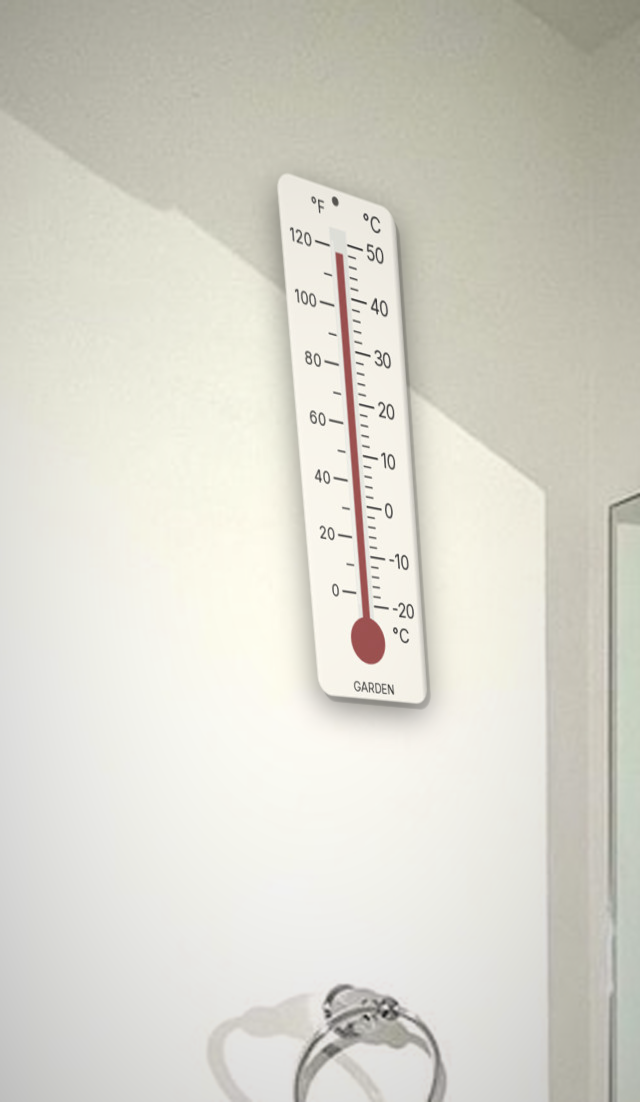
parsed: **48** °C
